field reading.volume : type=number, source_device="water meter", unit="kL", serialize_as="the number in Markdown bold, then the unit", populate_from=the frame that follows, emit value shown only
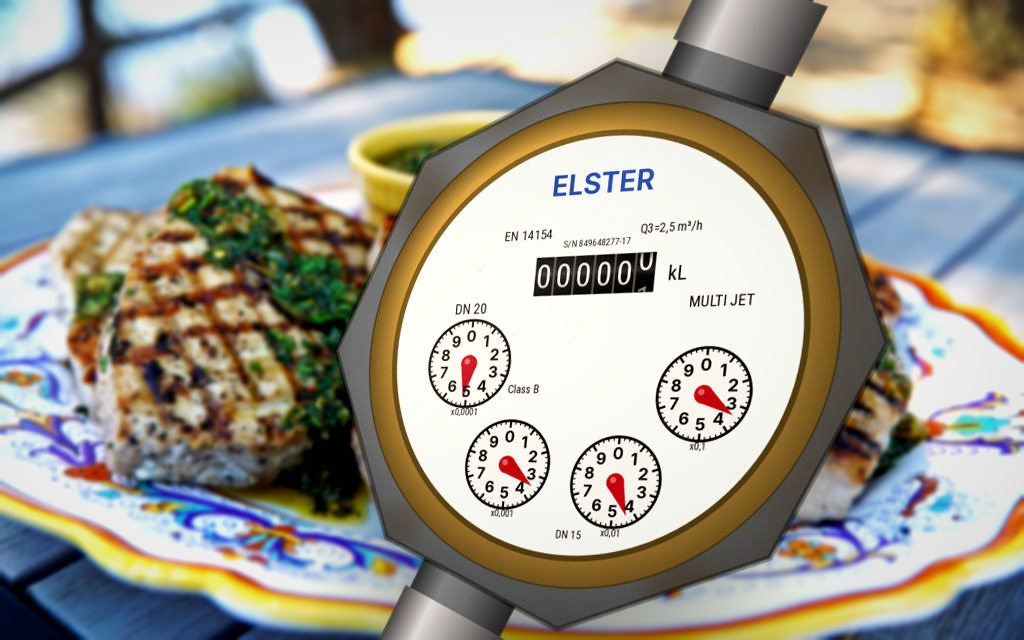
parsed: **0.3435** kL
